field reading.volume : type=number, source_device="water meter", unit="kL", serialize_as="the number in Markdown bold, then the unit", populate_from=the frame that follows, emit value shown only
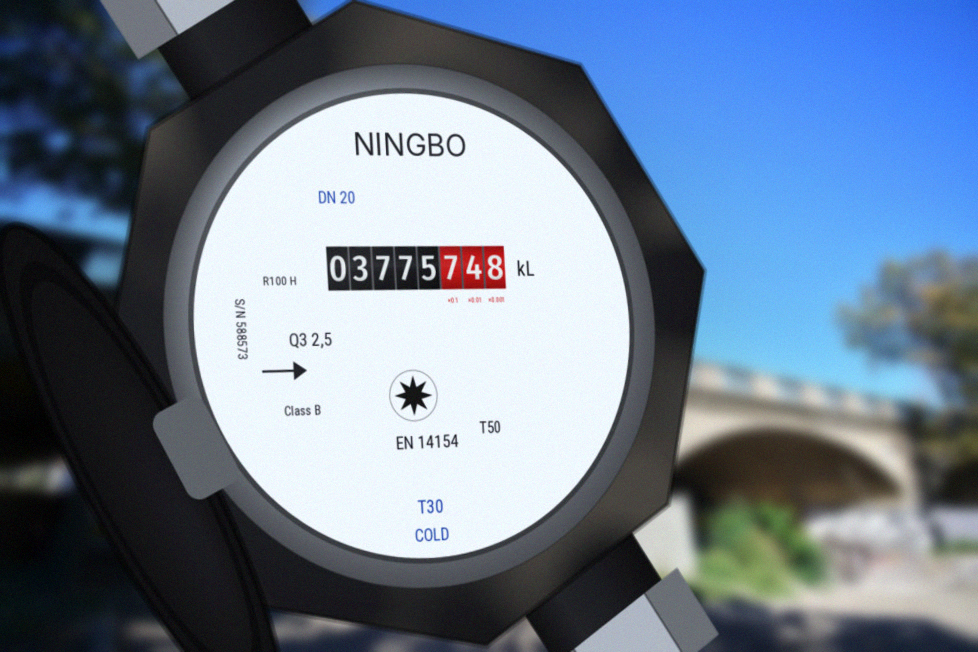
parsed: **3775.748** kL
